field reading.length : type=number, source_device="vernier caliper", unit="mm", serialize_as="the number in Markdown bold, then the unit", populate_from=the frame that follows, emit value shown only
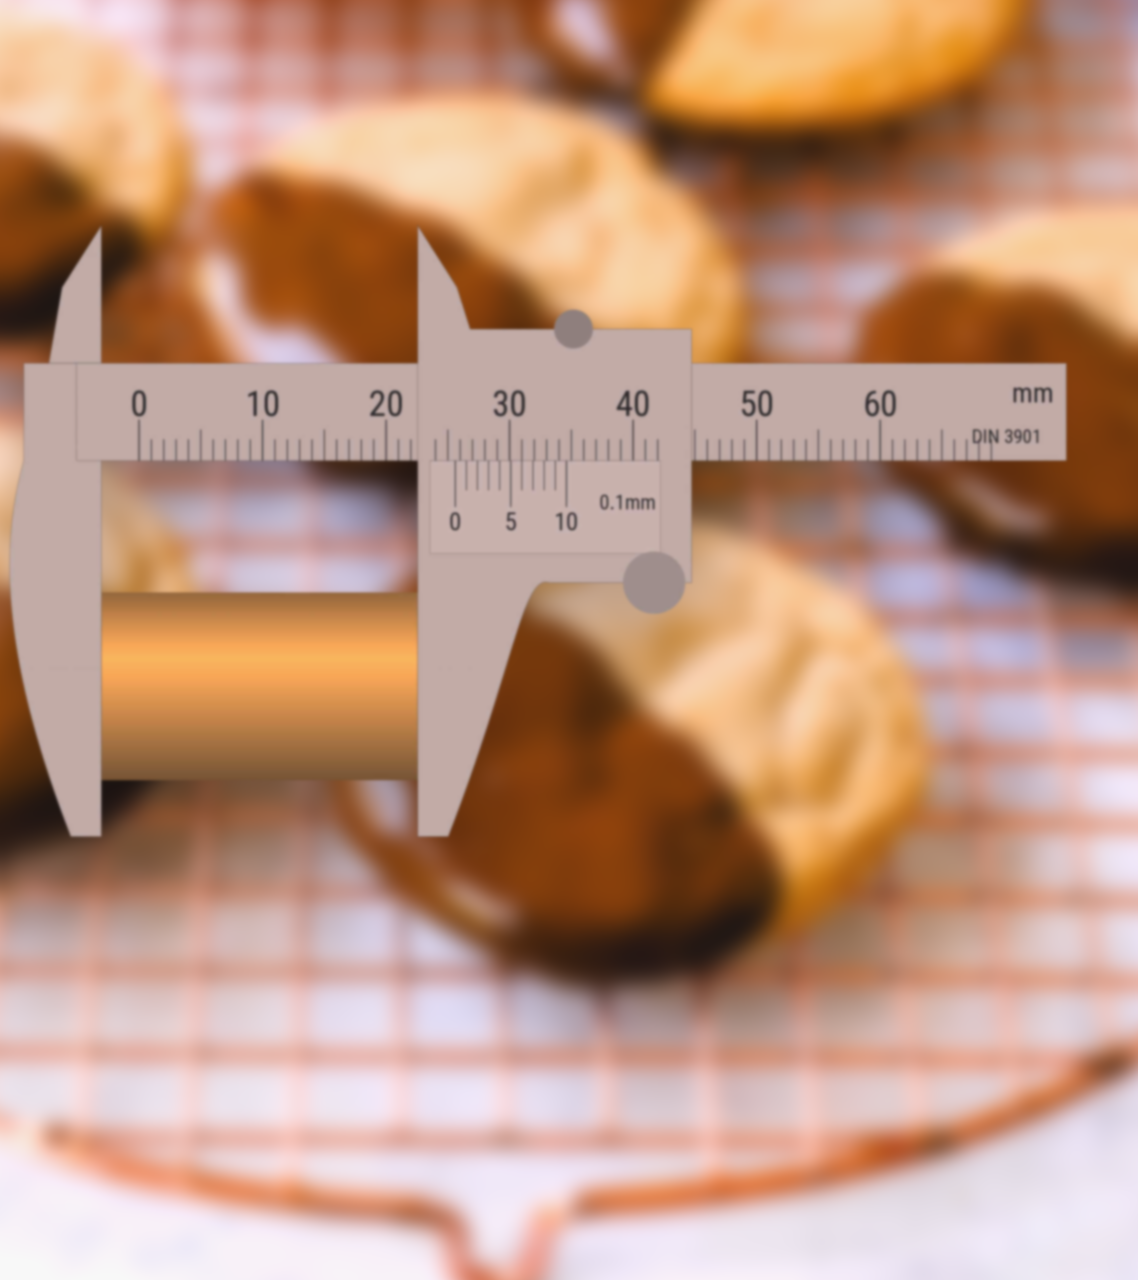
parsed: **25.6** mm
